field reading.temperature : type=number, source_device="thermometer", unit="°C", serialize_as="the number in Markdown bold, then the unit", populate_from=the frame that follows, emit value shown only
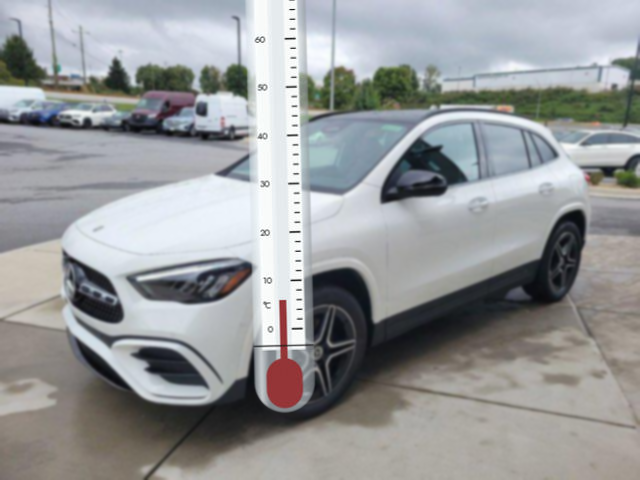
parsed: **6** °C
